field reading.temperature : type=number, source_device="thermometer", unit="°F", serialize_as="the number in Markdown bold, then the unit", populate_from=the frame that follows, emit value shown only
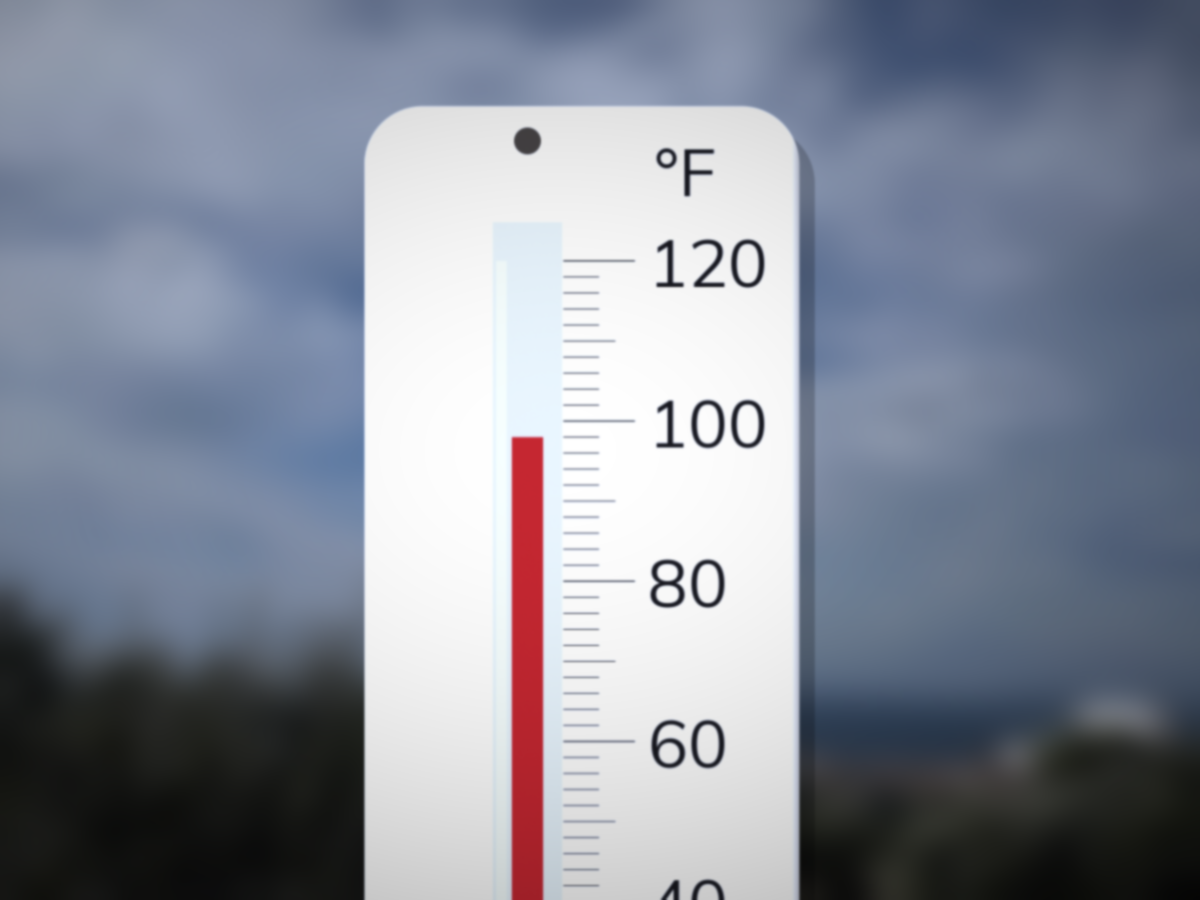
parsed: **98** °F
